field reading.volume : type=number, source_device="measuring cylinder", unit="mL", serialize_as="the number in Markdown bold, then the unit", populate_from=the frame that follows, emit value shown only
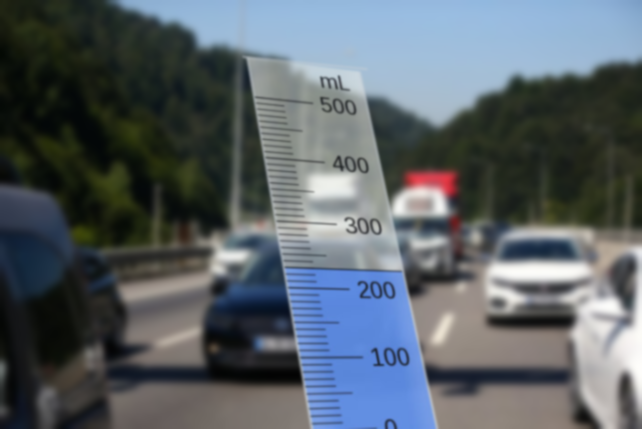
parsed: **230** mL
